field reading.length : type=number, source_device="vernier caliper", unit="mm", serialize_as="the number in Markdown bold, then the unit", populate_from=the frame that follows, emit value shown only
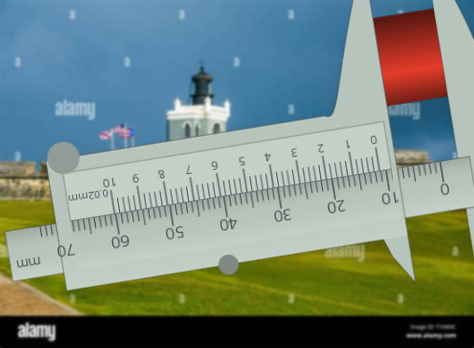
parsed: **11.2** mm
